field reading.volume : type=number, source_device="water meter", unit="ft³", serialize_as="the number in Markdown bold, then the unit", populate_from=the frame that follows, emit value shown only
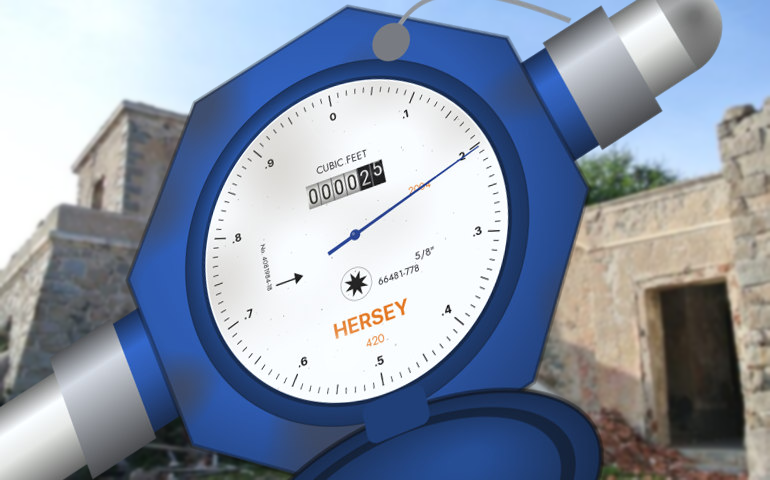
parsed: **25.20** ft³
